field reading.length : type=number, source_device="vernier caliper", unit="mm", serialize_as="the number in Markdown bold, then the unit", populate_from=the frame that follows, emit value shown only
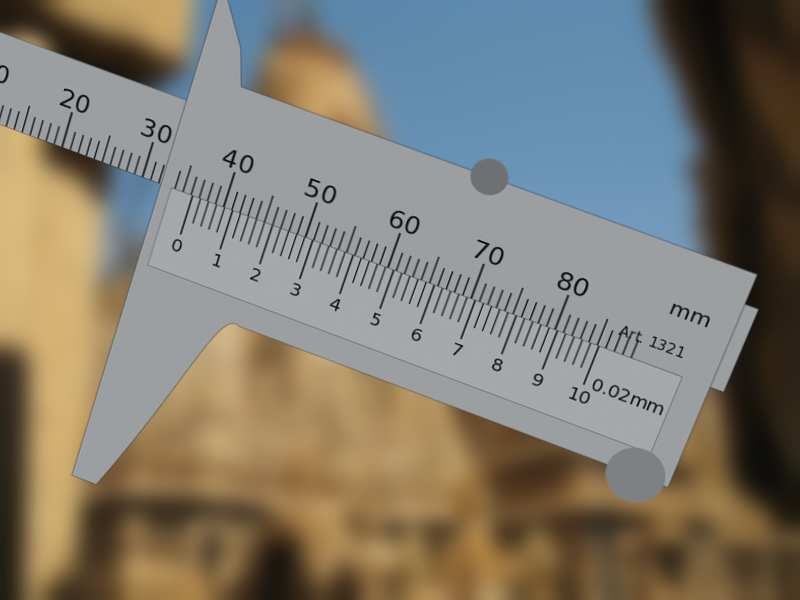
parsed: **36.2** mm
